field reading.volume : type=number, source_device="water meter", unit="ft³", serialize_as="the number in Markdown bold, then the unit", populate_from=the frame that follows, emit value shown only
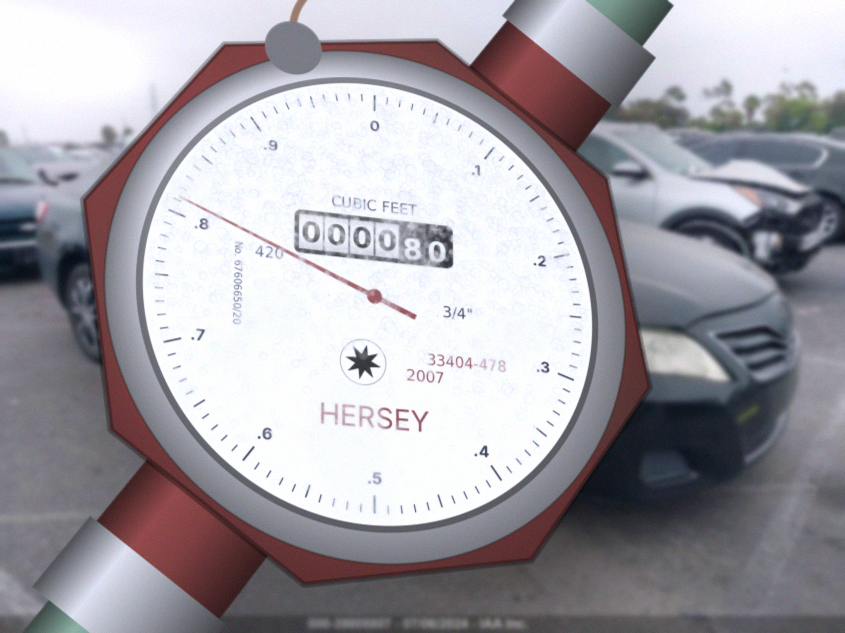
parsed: **79.81** ft³
